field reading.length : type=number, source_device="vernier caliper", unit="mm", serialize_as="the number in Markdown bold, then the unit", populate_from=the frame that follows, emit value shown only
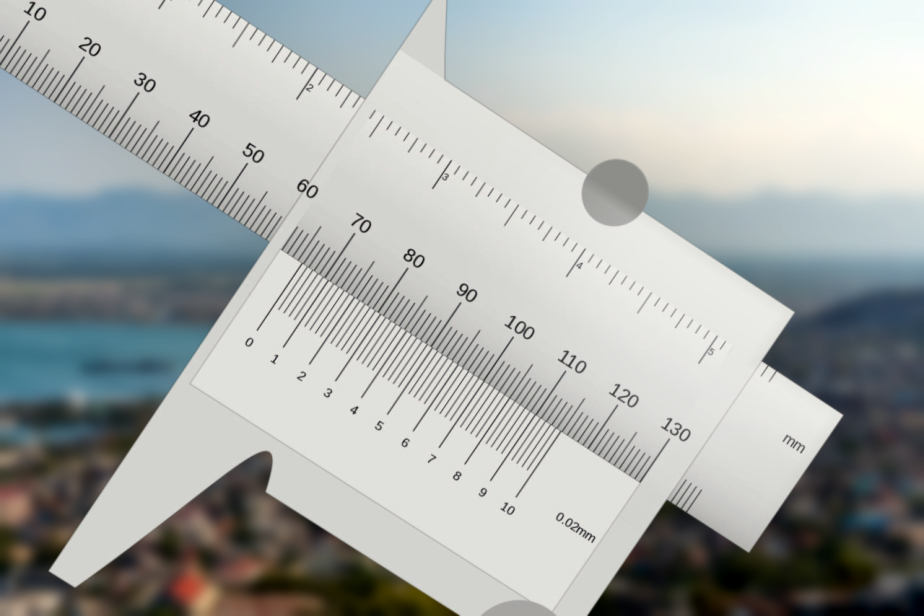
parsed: **65.8** mm
